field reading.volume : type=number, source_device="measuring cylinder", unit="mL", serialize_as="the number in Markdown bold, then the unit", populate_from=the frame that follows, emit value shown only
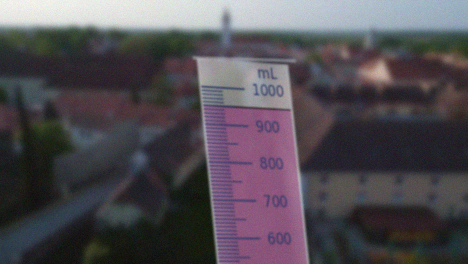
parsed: **950** mL
